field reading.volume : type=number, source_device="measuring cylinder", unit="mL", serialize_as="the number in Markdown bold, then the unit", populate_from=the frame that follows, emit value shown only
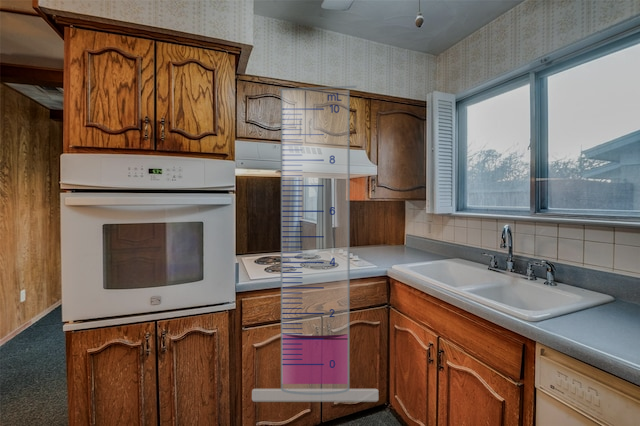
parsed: **1** mL
